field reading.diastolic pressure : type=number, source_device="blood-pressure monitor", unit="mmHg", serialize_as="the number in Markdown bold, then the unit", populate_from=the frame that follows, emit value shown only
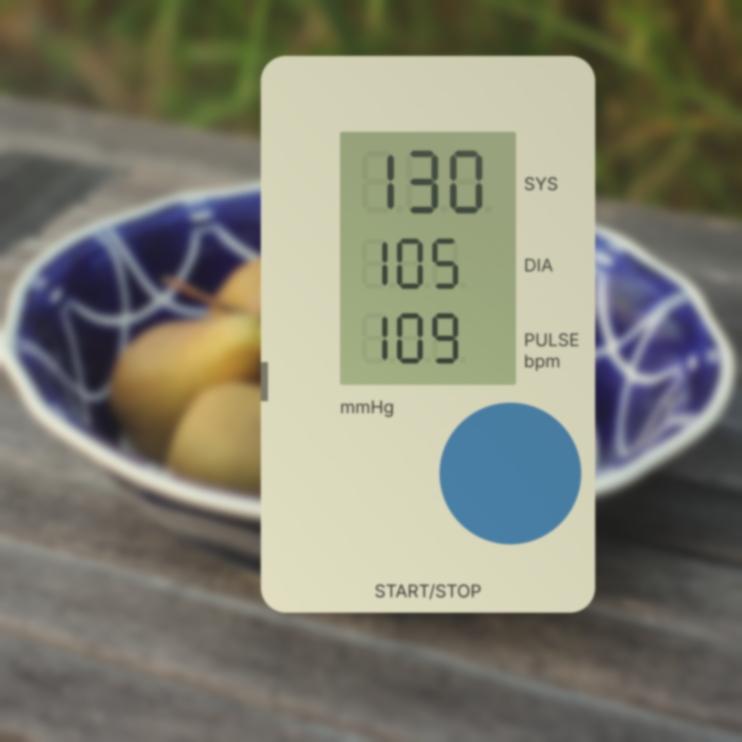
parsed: **105** mmHg
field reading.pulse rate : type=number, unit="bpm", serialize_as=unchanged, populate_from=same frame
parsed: **109** bpm
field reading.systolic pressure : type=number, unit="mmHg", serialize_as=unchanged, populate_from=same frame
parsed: **130** mmHg
